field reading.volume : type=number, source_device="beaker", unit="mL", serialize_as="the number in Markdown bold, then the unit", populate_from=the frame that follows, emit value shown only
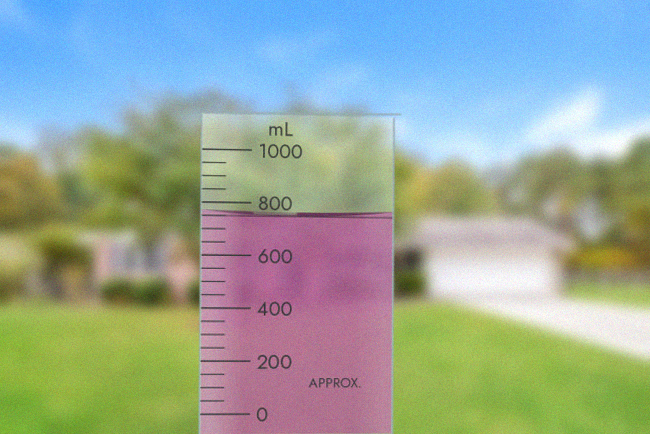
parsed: **750** mL
